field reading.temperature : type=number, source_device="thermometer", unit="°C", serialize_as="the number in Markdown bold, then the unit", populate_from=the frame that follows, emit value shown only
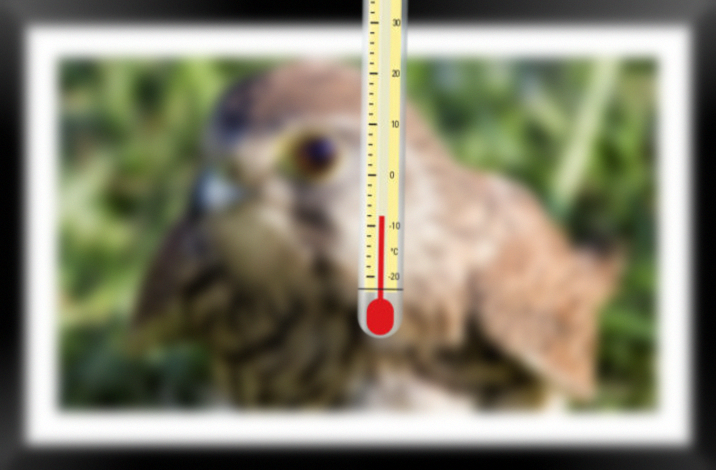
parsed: **-8** °C
